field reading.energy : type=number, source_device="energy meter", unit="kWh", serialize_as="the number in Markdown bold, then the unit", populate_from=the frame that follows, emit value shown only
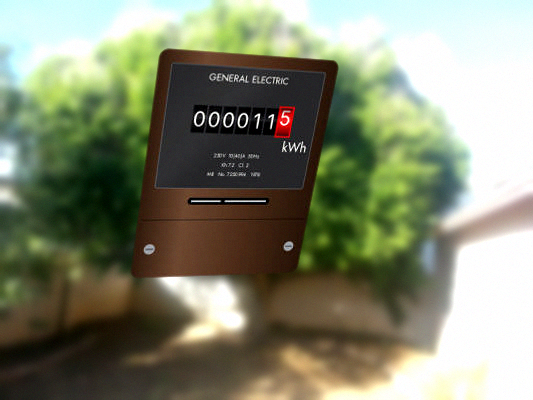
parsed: **11.5** kWh
